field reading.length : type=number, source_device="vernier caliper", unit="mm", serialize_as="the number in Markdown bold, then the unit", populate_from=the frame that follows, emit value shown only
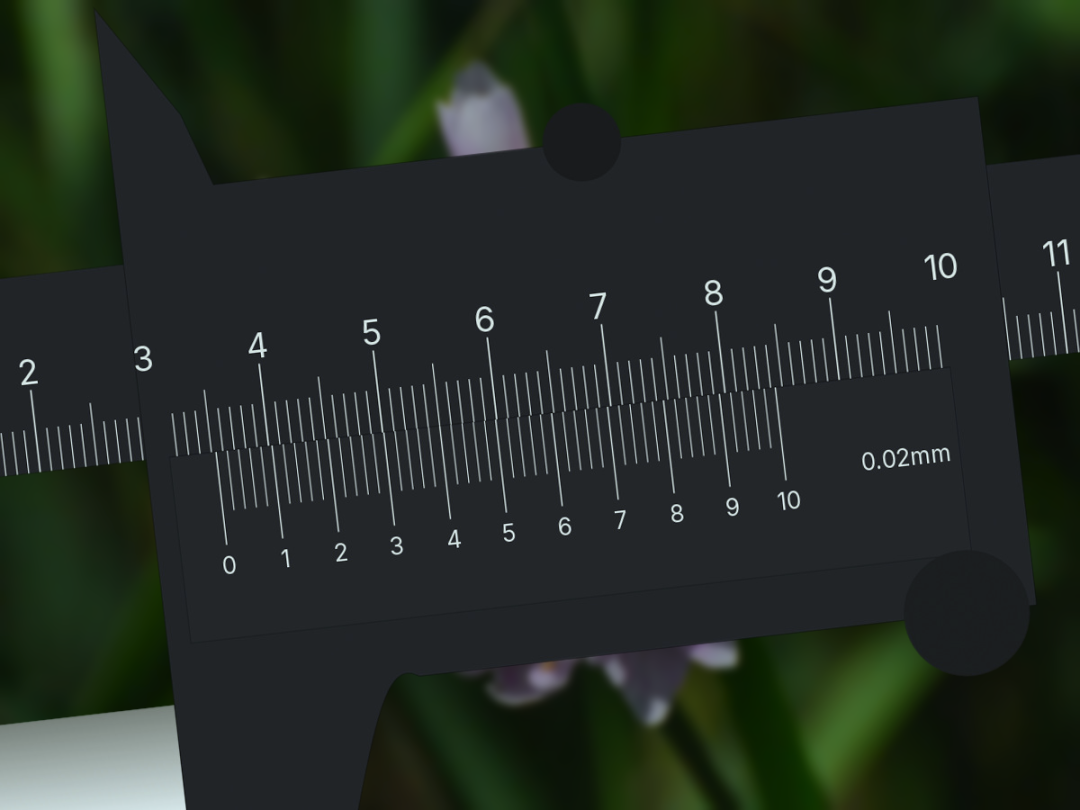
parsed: **35.4** mm
